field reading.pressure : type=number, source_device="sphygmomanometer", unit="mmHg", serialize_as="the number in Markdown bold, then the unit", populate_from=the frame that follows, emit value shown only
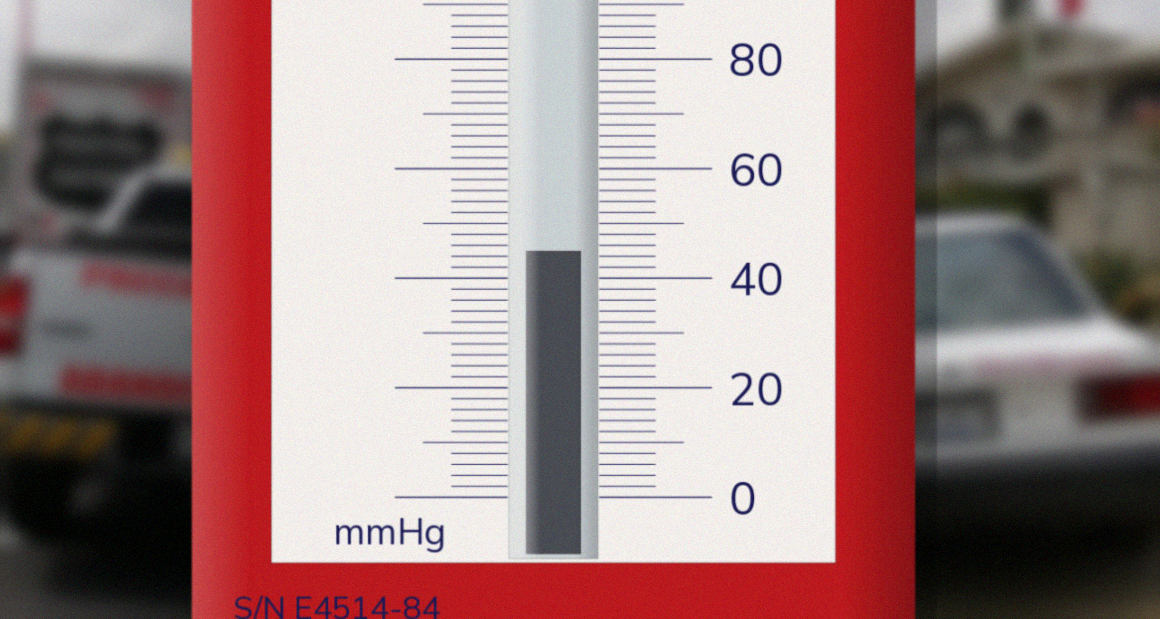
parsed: **45** mmHg
